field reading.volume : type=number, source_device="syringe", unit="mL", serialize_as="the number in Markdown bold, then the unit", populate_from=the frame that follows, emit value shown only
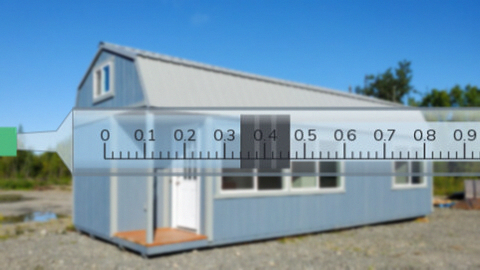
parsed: **0.34** mL
